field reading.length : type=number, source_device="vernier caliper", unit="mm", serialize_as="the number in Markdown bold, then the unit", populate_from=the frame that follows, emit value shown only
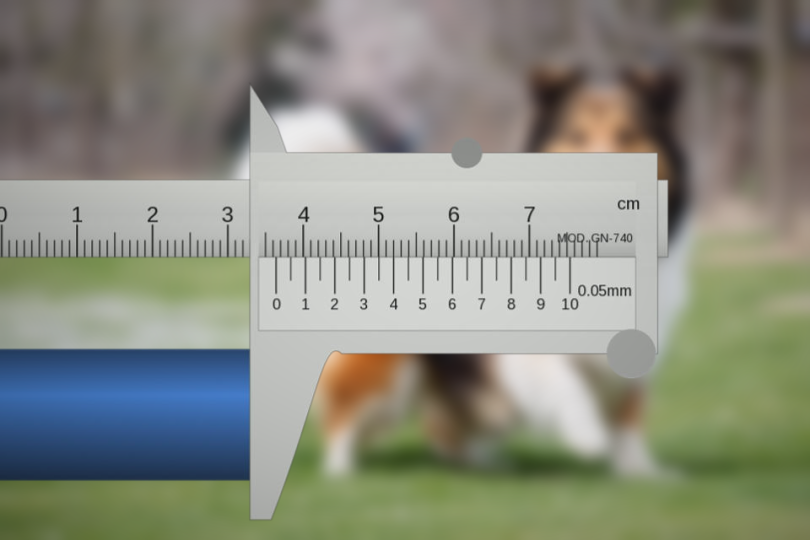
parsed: **36.4** mm
